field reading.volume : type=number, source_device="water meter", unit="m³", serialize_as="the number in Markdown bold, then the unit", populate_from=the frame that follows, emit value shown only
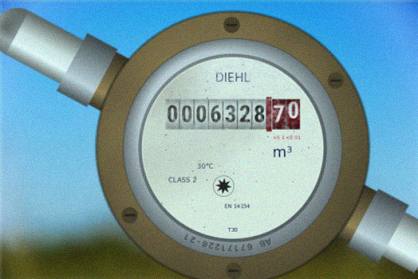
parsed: **6328.70** m³
